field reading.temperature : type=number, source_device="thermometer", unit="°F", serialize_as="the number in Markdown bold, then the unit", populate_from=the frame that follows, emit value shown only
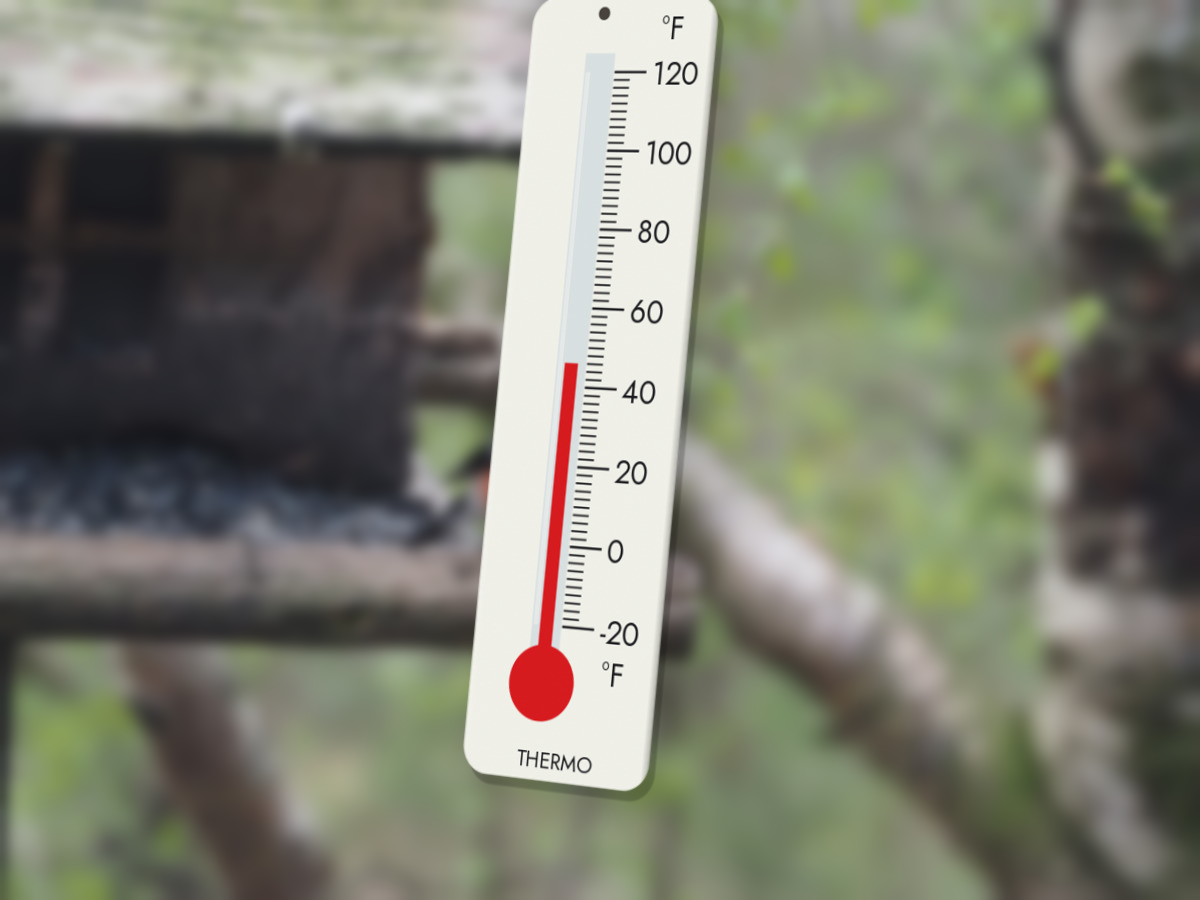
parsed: **46** °F
